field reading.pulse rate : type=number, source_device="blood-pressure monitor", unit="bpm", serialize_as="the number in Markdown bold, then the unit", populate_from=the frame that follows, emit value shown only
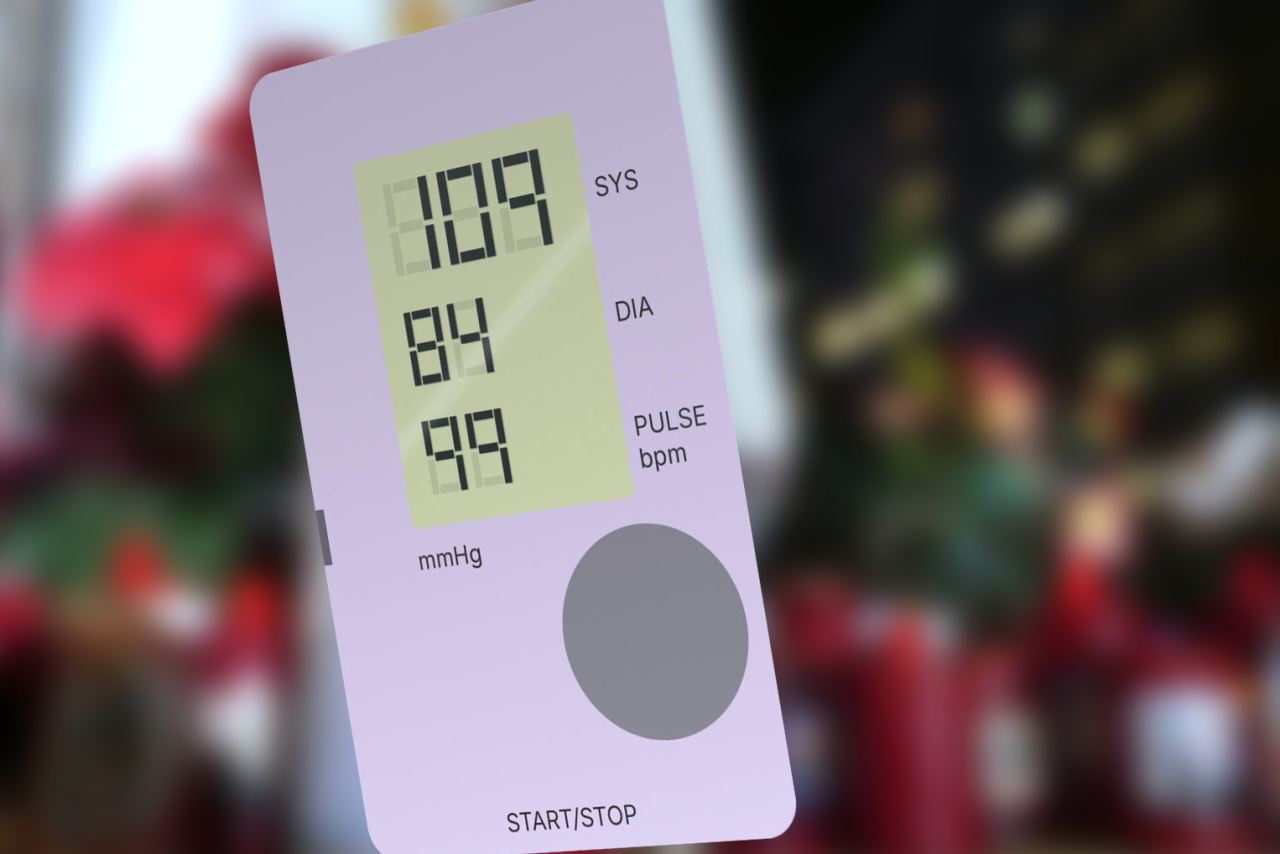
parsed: **99** bpm
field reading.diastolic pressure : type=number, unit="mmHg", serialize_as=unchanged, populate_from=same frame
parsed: **84** mmHg
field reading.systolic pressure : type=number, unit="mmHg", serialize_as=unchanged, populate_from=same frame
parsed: **109** mmHg
